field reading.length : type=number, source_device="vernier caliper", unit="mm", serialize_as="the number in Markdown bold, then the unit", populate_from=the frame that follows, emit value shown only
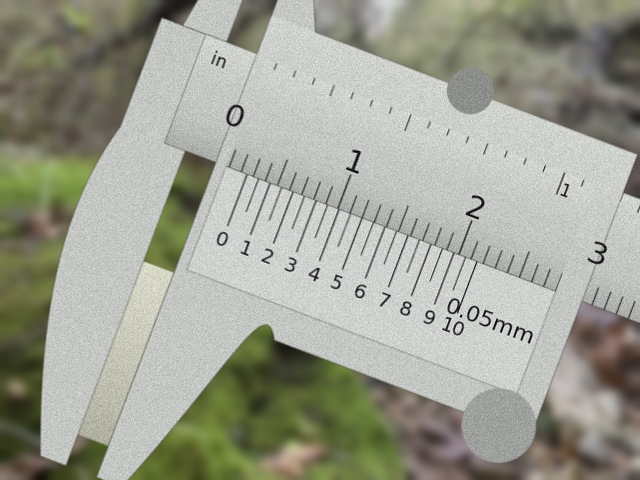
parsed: **2.5** mm
